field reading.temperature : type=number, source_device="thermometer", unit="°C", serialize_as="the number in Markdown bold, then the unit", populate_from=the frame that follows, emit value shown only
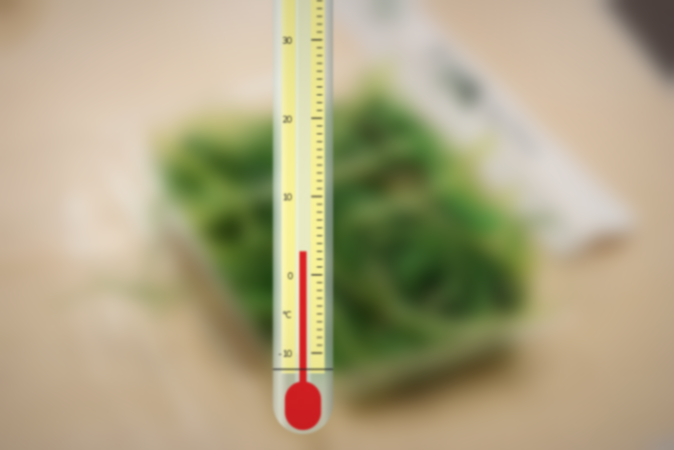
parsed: **3** °C
